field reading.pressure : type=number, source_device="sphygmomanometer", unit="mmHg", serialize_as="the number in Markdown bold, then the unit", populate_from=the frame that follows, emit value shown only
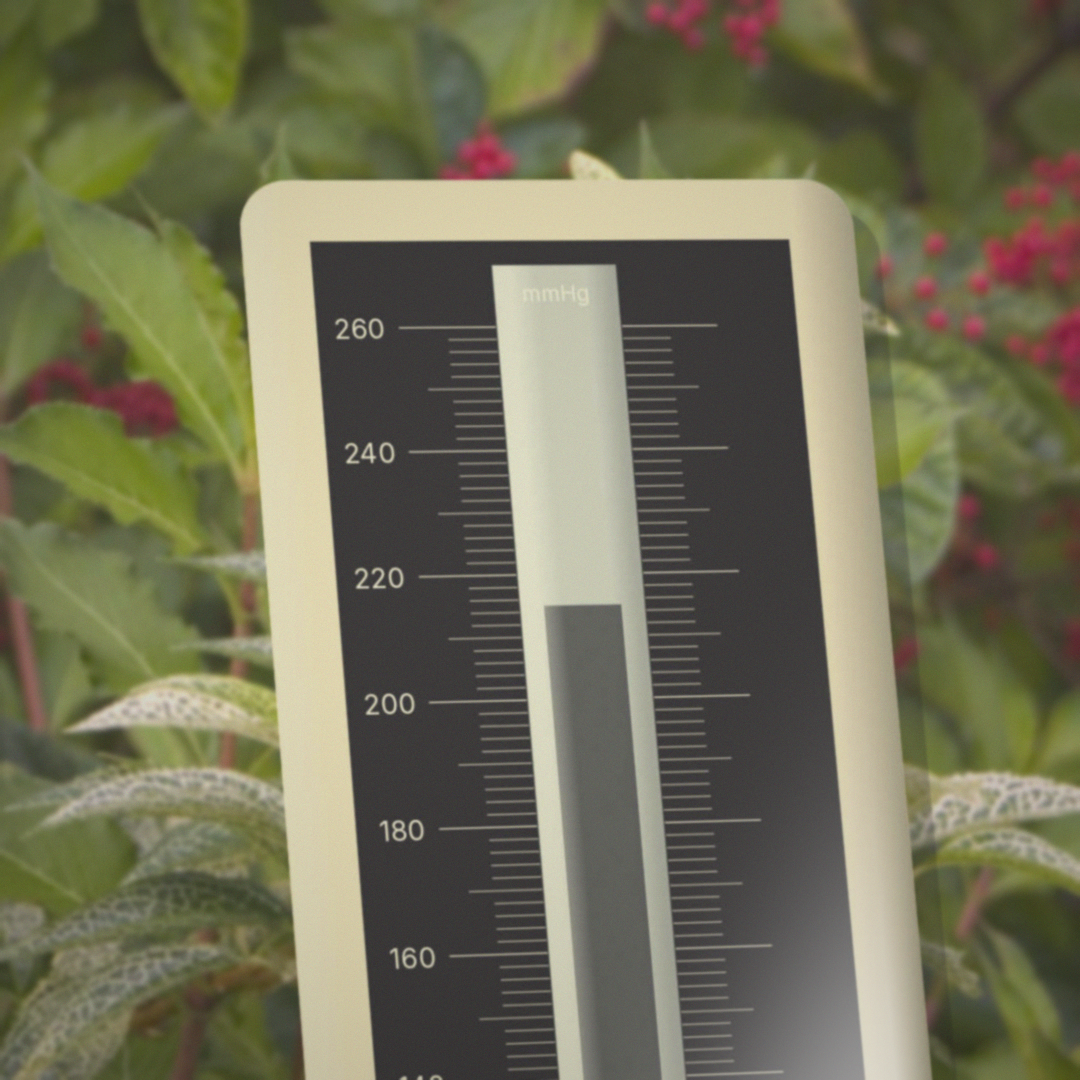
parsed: **215** mmHg
